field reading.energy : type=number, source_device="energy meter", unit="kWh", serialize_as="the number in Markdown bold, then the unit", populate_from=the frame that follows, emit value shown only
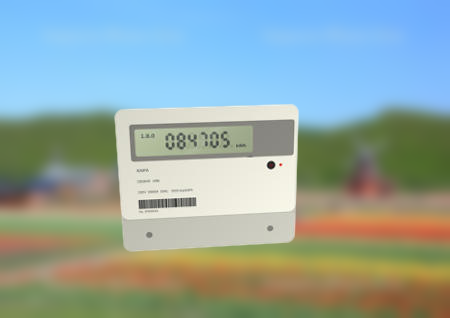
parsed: **84705** kWh
